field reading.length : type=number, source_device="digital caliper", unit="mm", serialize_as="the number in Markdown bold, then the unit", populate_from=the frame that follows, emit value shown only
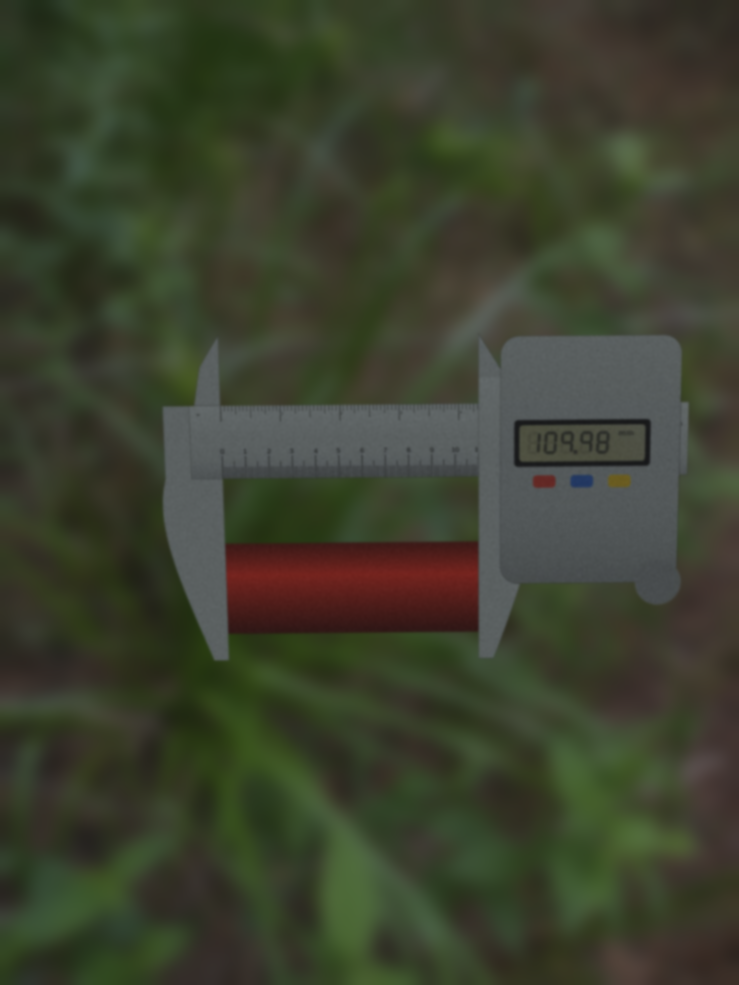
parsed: **109.98** mm
